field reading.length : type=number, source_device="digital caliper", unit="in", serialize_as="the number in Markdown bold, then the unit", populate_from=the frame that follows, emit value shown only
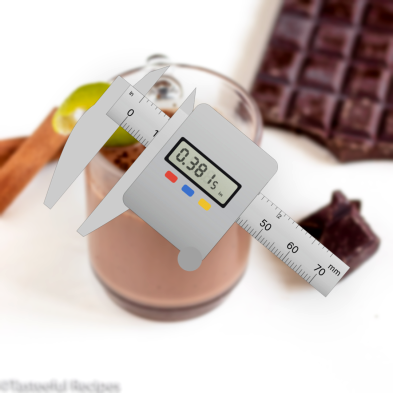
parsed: **0.3815** in
